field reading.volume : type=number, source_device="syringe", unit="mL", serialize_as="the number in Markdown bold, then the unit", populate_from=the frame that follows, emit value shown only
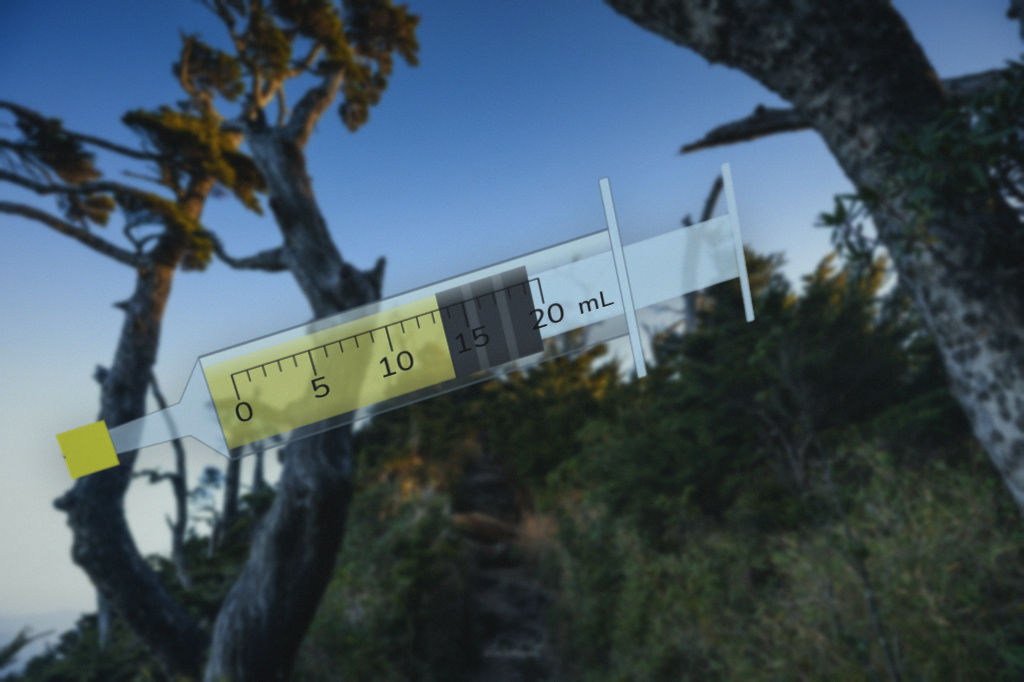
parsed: **13.5** mL
